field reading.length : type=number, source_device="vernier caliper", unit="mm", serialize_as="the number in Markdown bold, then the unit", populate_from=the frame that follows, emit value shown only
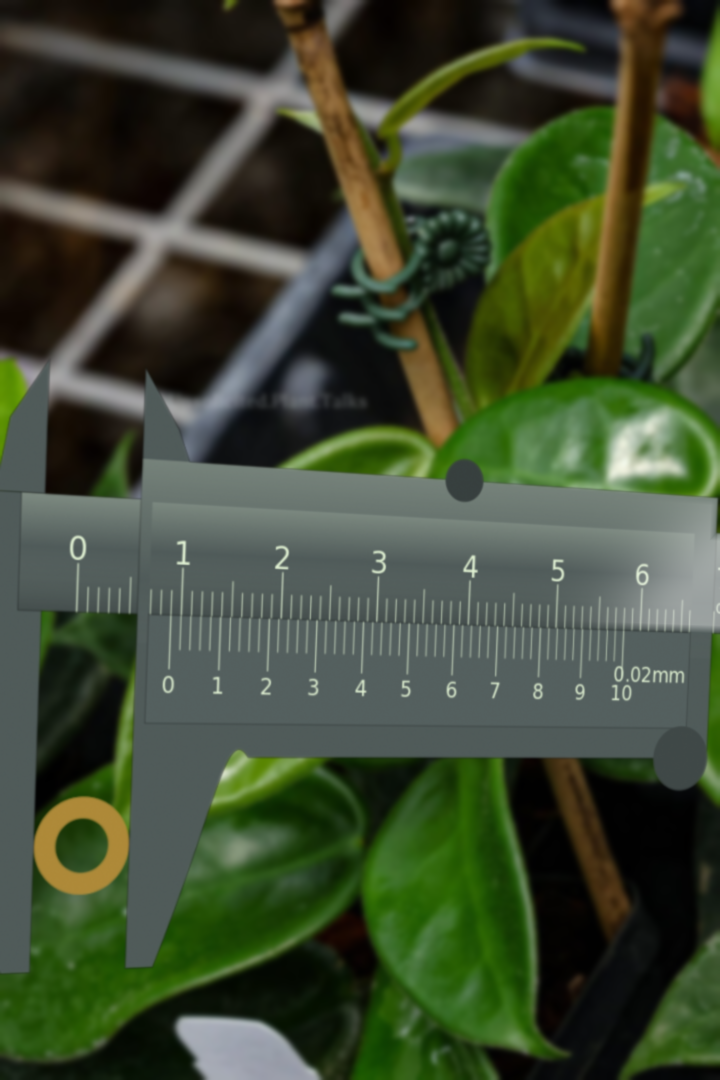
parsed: **9.0** mm
